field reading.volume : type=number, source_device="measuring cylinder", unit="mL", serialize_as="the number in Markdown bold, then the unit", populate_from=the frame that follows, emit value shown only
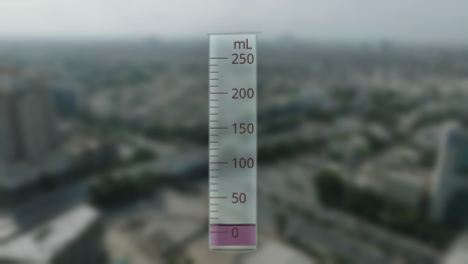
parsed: **10** mL
